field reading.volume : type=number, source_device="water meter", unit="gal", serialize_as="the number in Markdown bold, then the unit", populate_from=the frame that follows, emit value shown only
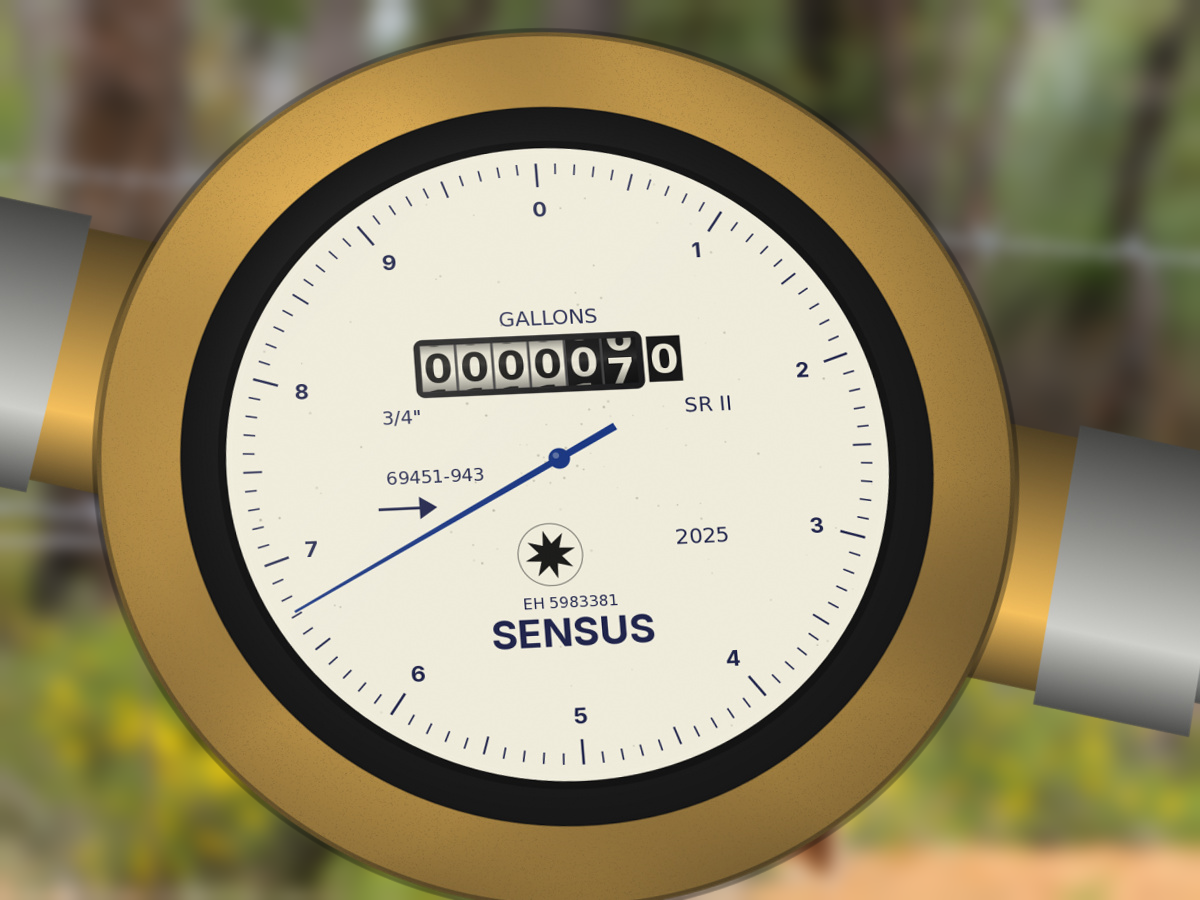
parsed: **66.7** gal
